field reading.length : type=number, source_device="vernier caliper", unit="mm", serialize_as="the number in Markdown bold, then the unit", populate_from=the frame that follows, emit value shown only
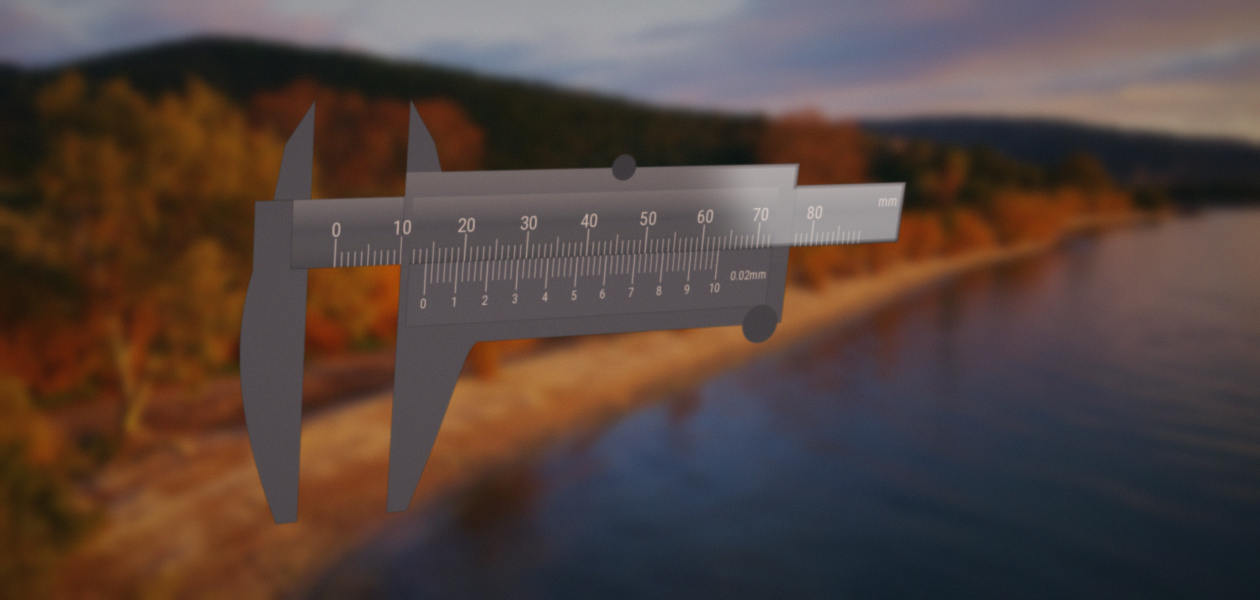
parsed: **14.0** mm
